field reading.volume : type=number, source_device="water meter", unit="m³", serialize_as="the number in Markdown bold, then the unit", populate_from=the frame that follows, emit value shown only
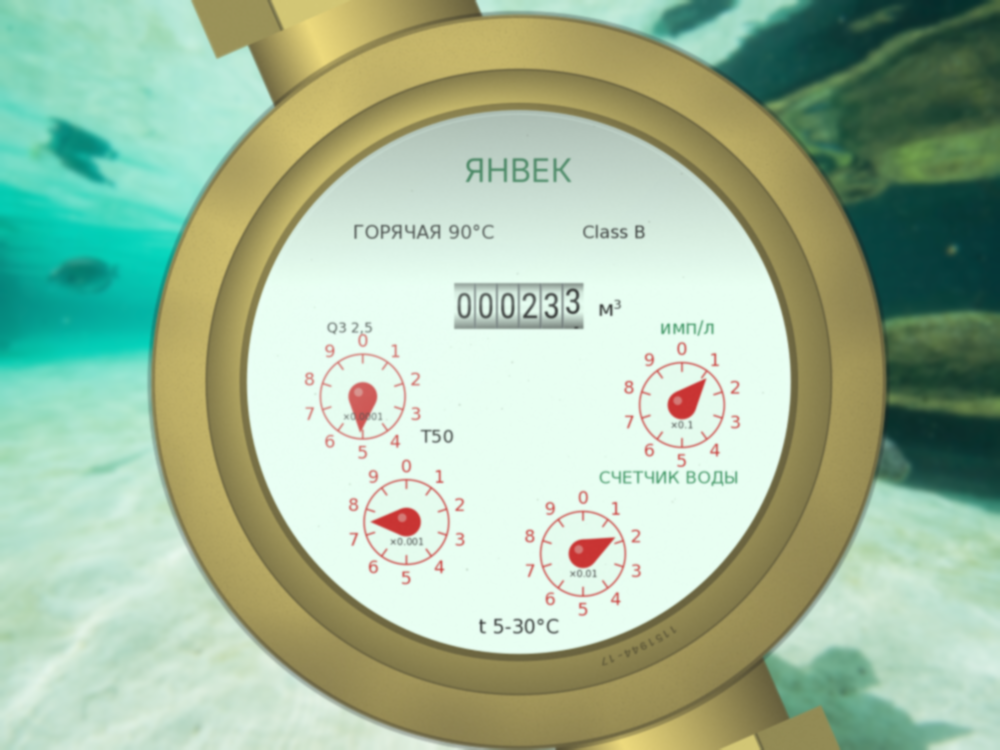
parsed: **233.1175** m³
